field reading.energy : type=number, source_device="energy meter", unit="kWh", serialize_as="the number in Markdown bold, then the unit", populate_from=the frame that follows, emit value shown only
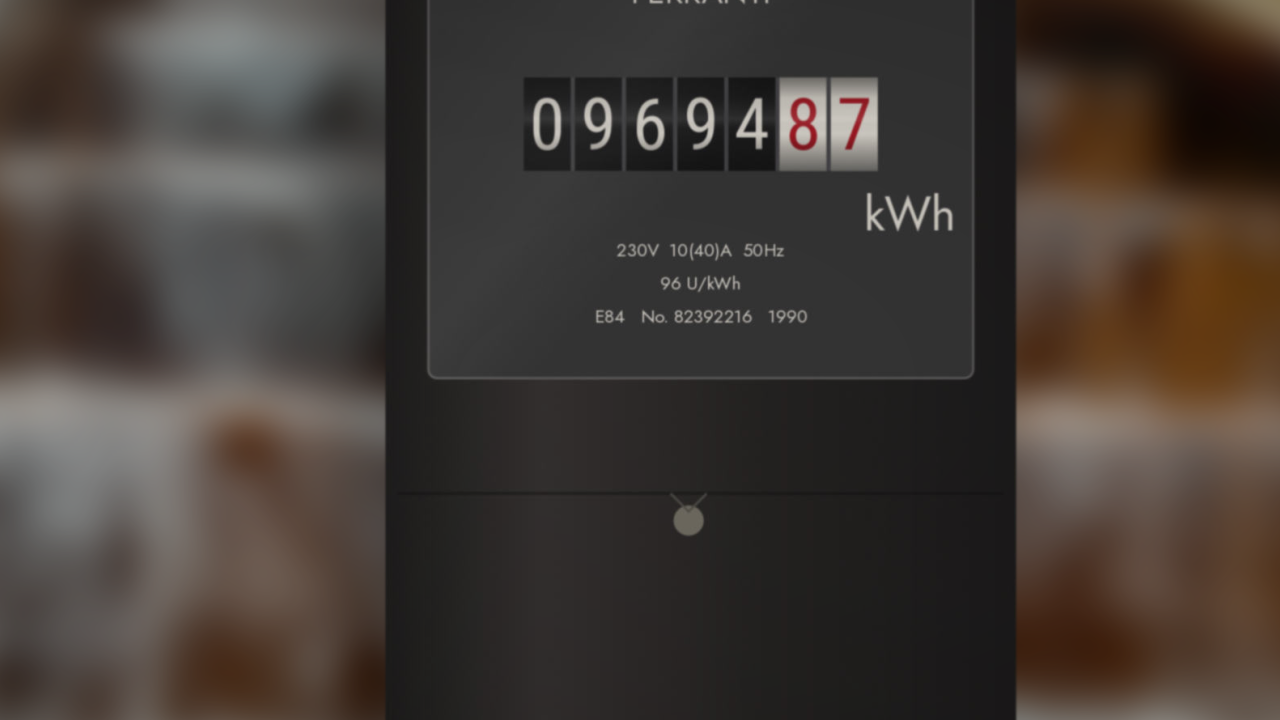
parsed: **9694.87** kWh
